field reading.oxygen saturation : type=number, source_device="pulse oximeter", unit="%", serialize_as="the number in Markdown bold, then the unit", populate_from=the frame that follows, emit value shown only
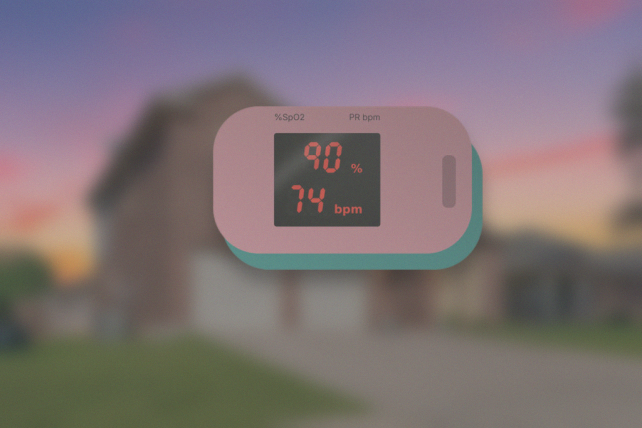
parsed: **90** %
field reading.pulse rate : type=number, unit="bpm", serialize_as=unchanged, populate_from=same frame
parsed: **74** bpm
